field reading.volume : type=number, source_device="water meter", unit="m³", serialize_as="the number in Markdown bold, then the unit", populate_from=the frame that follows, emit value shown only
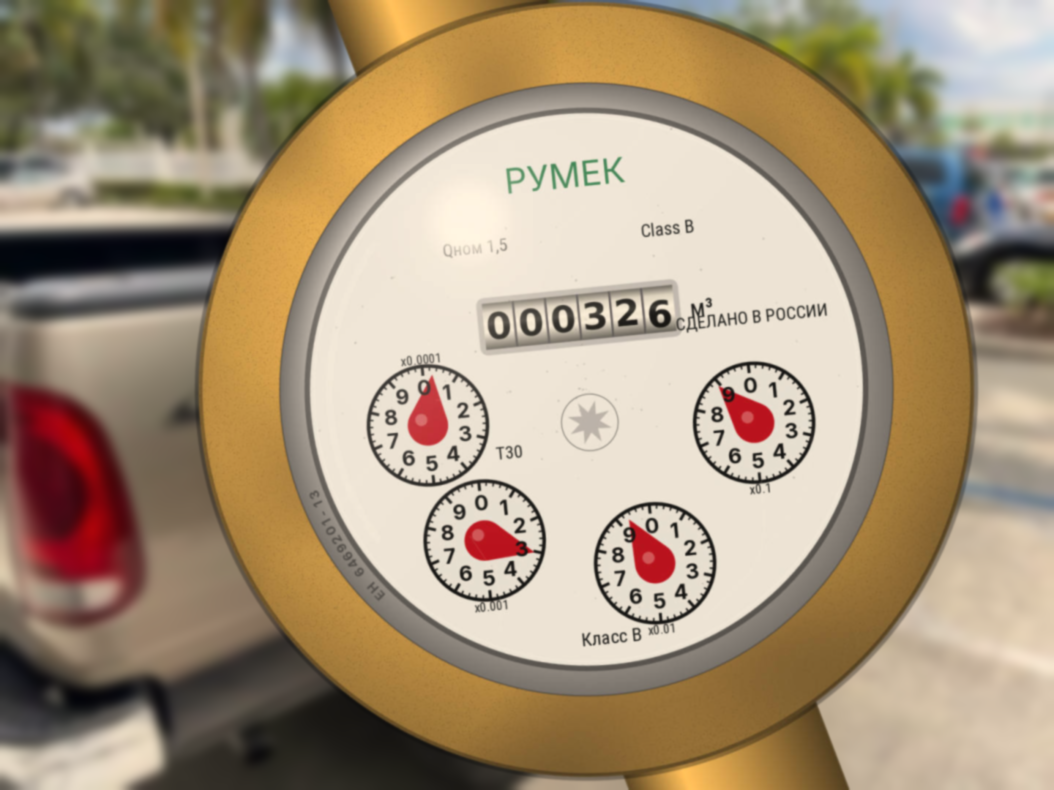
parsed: **325.8930** m³
